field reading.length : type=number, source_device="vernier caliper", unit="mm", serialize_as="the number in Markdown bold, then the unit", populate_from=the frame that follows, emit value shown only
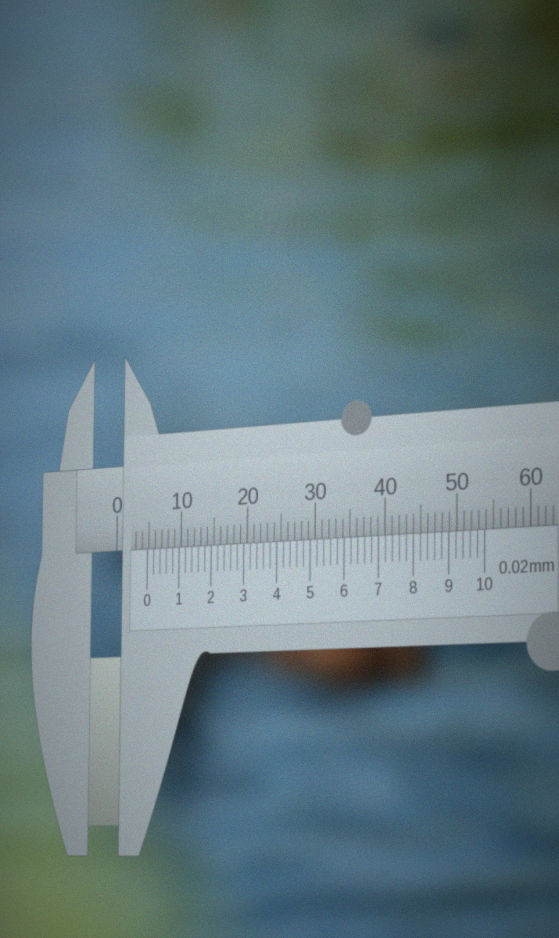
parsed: **4.8** mm
